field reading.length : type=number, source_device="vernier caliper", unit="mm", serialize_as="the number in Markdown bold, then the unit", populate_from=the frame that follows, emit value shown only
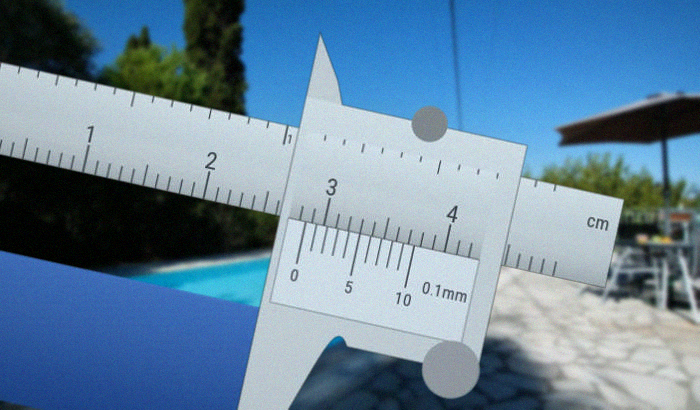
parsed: **28.5** mm
